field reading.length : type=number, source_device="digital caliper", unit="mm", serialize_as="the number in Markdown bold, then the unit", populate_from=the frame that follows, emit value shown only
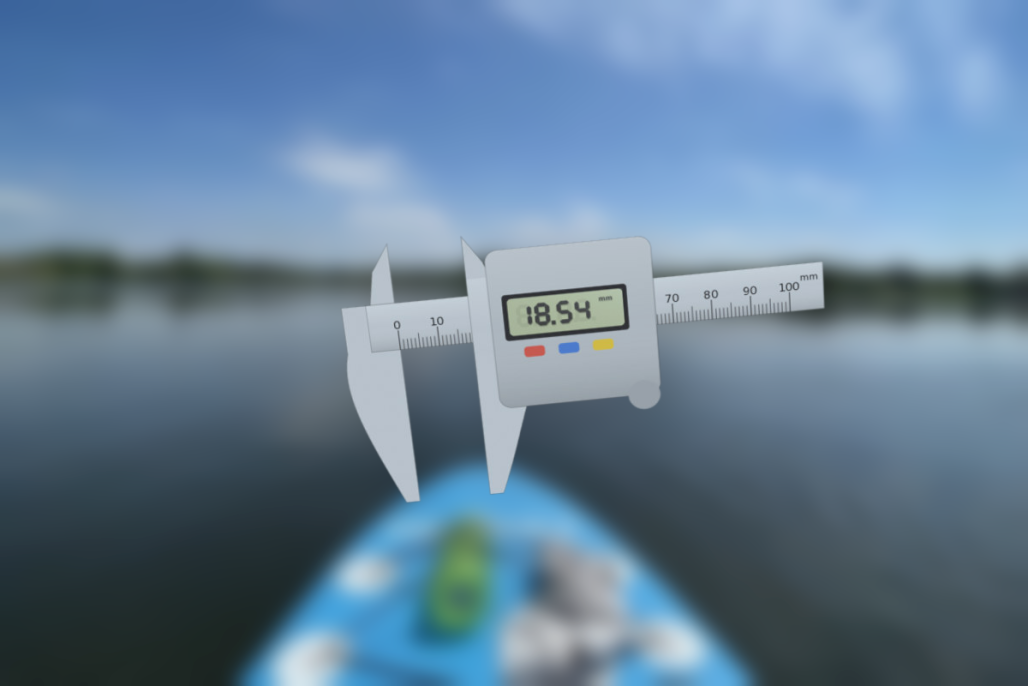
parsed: **18.54** mm
